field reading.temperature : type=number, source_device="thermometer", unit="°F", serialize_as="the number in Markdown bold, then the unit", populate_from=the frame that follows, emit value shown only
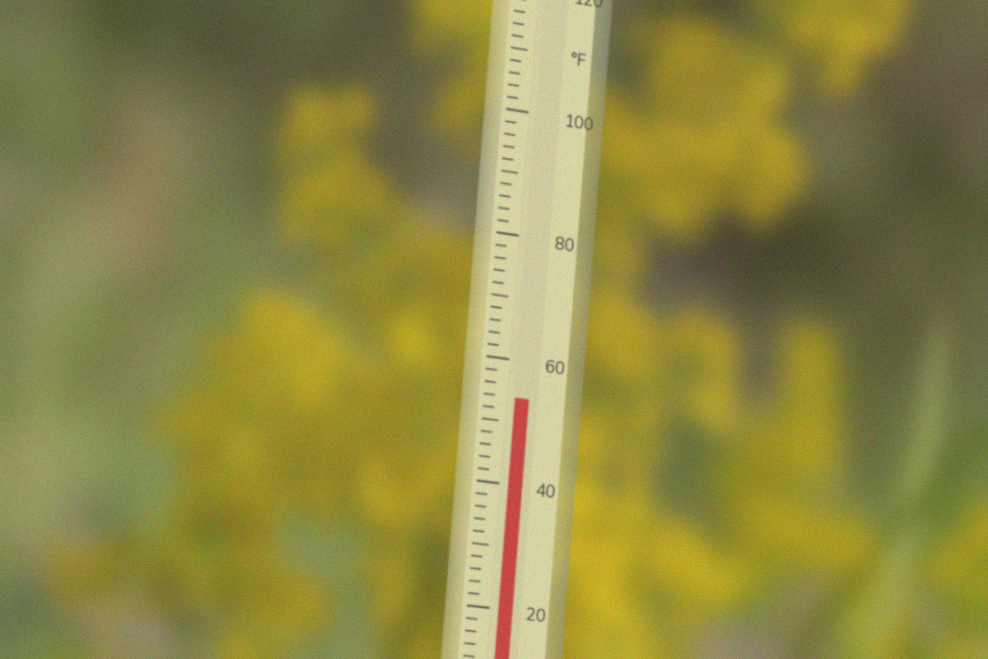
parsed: **54** °F
